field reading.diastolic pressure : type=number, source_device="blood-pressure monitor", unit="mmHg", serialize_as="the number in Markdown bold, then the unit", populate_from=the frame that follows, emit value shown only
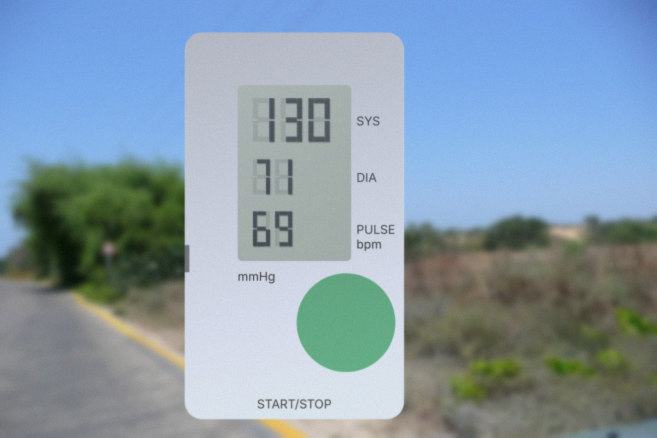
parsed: **71** mmHg
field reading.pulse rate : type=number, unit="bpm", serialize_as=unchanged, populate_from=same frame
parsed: **69** bpm
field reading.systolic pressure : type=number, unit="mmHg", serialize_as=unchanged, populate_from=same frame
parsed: **130** mmHg
